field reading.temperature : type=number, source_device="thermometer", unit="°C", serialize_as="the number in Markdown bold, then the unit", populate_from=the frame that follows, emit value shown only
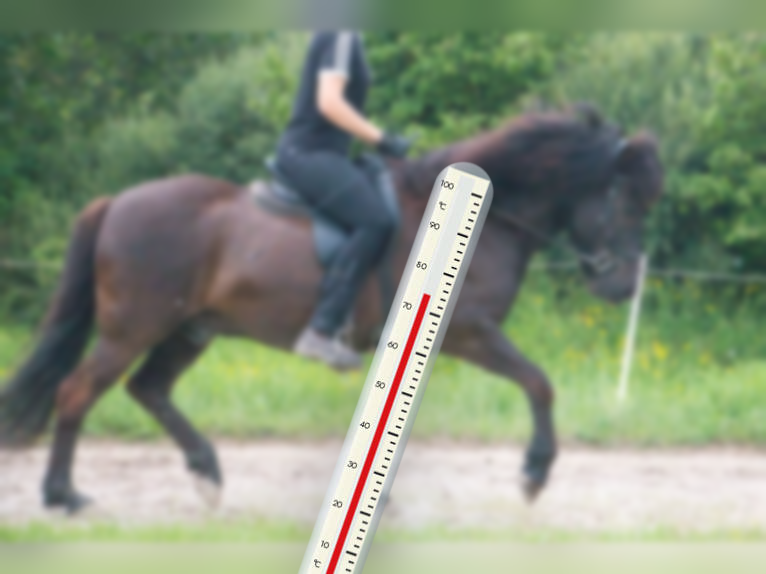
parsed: **74** °C
